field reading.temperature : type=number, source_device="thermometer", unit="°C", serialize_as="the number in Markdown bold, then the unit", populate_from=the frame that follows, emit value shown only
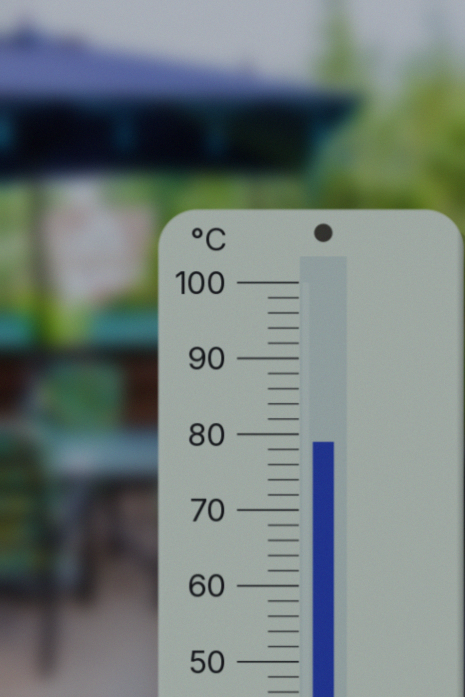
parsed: **79** °C
